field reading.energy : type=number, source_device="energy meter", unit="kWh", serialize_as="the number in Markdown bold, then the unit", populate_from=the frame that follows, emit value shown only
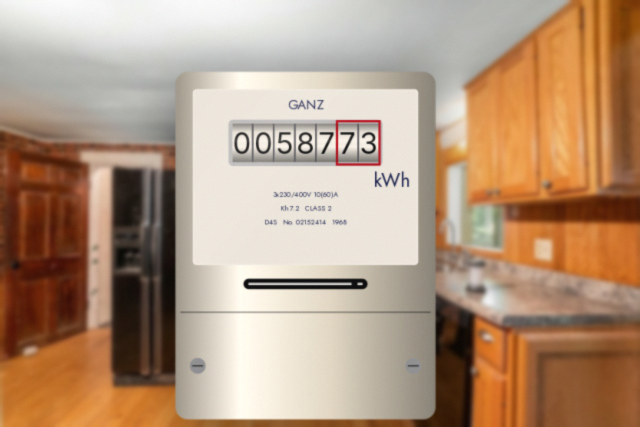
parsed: **587.73** kWh
